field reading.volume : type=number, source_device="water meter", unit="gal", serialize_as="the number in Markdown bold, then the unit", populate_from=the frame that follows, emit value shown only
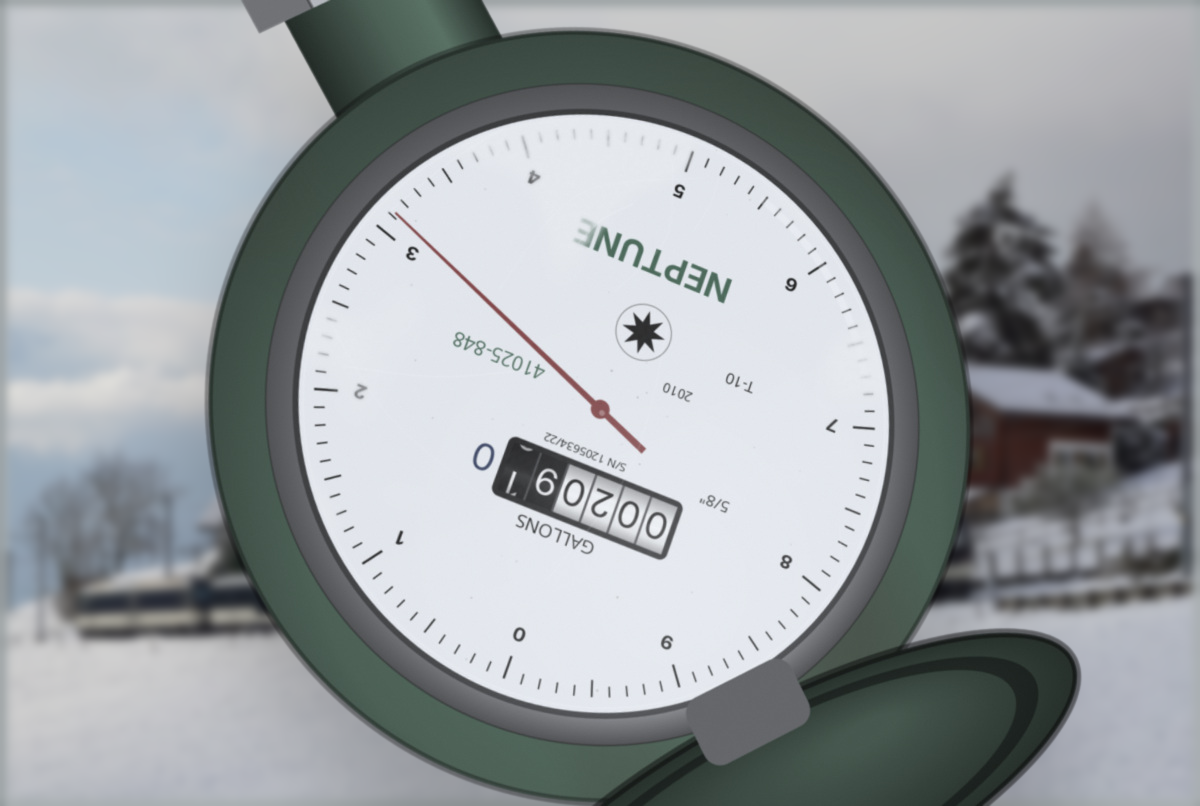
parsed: **20913.1** gal
